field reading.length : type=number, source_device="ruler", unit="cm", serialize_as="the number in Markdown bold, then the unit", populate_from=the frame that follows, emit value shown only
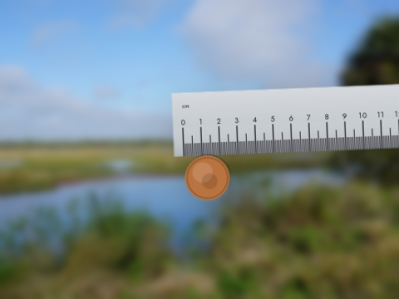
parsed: **2.5** cm
